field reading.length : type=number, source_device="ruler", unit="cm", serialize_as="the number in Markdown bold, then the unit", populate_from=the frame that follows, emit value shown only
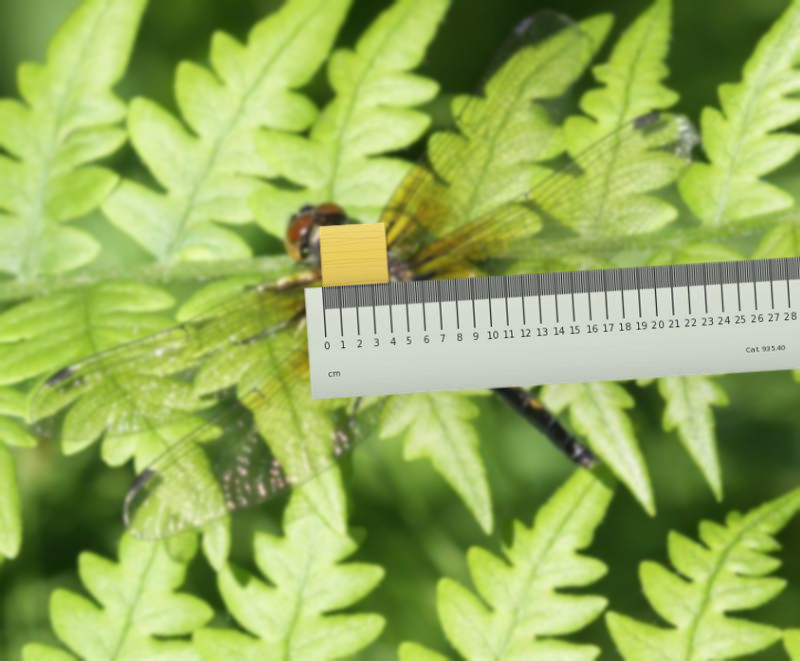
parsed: **4** cm
